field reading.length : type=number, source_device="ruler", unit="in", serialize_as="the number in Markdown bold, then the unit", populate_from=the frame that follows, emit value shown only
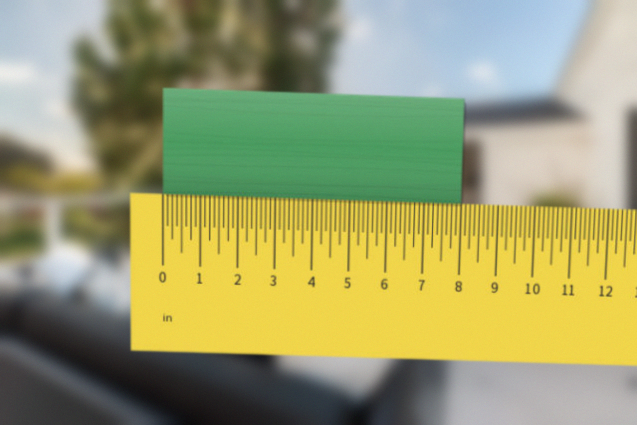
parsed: **8** in
